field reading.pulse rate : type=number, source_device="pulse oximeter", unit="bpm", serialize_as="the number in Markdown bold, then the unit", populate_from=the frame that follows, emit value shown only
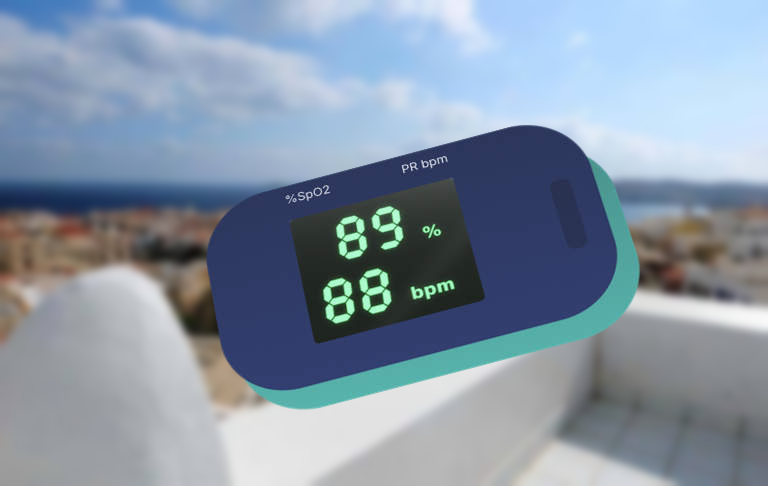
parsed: **88** bpm
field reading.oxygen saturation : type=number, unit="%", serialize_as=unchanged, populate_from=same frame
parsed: **89** %
